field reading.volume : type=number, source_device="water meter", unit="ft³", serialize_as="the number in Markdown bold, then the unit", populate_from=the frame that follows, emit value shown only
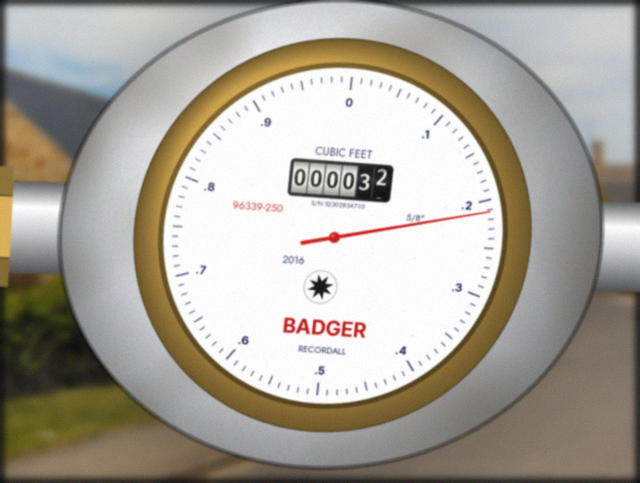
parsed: **32.21** ft³
